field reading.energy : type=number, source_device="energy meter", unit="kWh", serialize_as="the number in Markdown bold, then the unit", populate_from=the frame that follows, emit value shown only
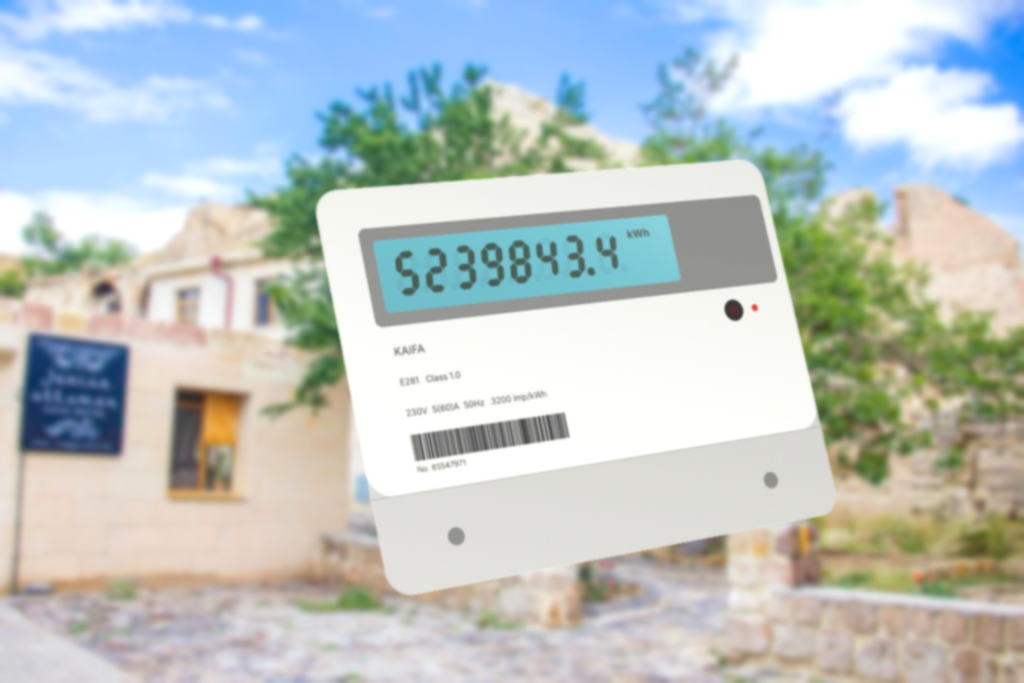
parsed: **5239843.4** kWh
